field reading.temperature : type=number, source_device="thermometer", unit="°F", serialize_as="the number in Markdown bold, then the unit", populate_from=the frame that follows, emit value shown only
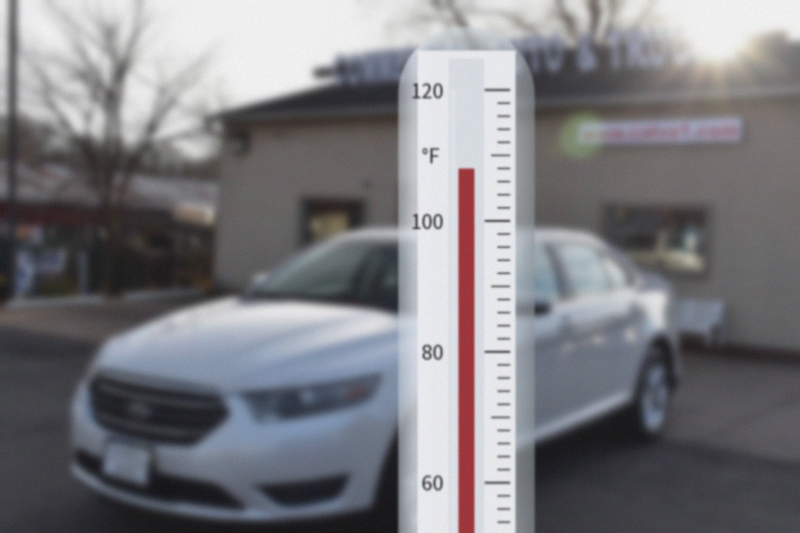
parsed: **108** °F
